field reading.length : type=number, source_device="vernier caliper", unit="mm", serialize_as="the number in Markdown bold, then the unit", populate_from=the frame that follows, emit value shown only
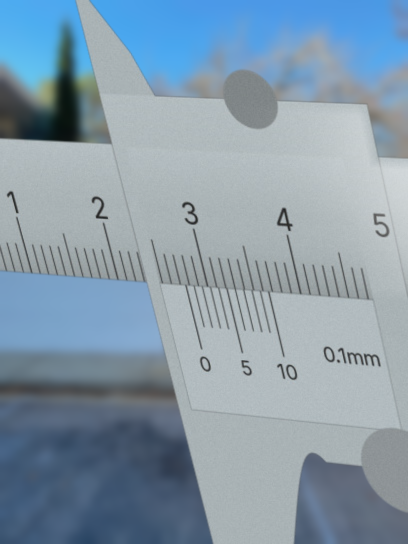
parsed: **27.6** mm
